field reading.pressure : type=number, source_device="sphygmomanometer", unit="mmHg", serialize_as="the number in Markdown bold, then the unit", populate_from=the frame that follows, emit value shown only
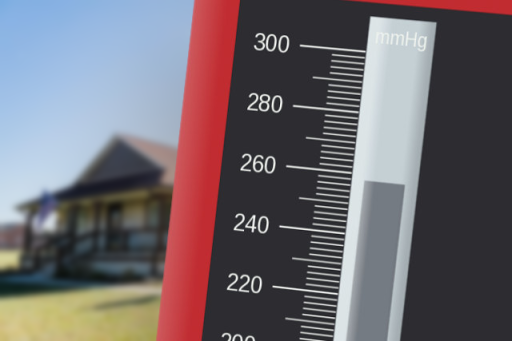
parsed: **258** mmHg
